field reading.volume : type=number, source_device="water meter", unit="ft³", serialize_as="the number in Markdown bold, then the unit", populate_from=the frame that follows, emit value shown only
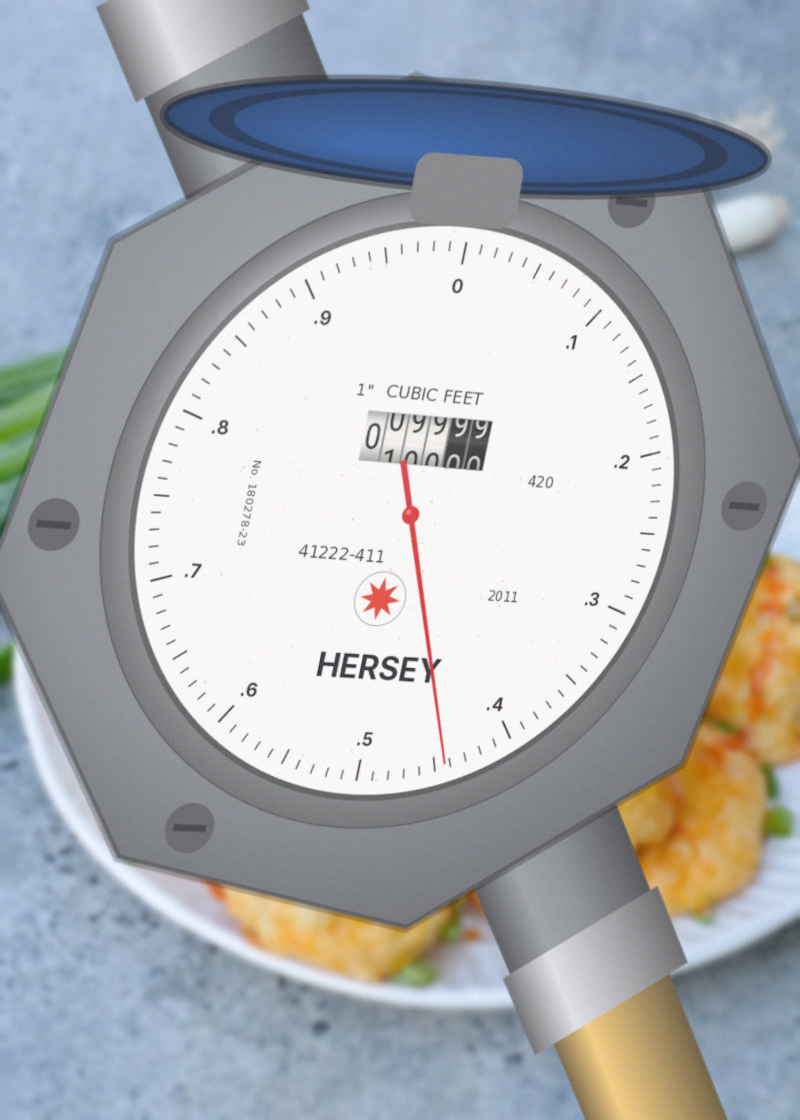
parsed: **9999.44** ft³
